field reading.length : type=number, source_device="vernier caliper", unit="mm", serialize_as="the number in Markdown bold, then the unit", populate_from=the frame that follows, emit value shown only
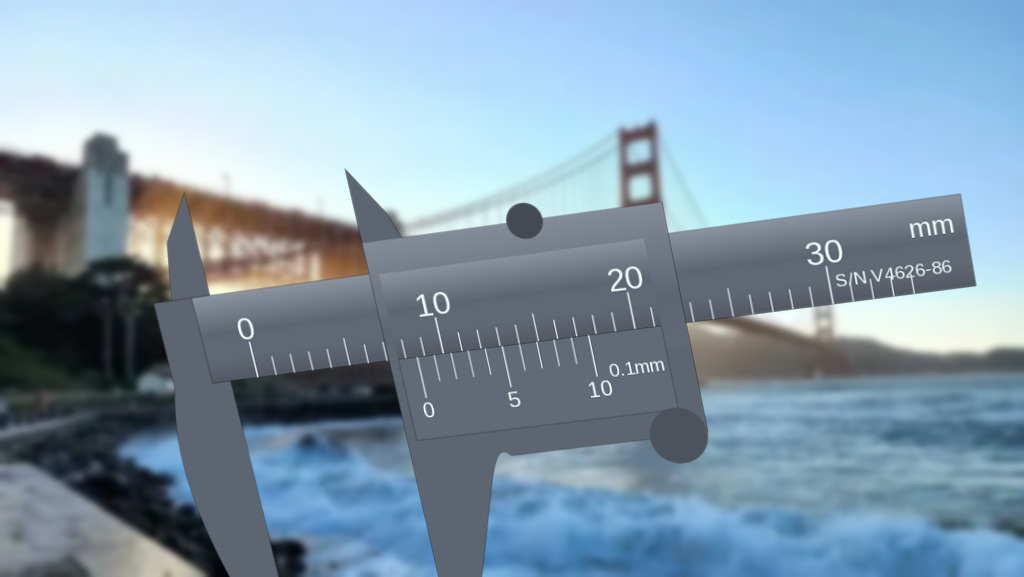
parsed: **8.6** mm
